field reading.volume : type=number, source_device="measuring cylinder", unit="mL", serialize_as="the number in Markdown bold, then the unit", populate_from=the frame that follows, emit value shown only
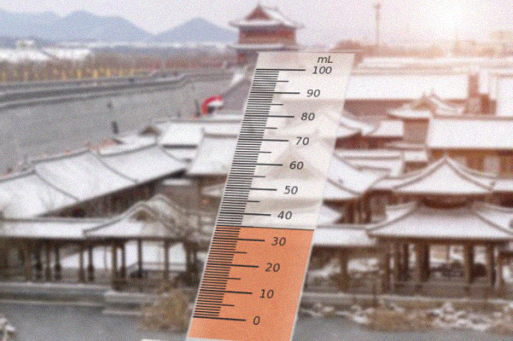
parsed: **35** mL
